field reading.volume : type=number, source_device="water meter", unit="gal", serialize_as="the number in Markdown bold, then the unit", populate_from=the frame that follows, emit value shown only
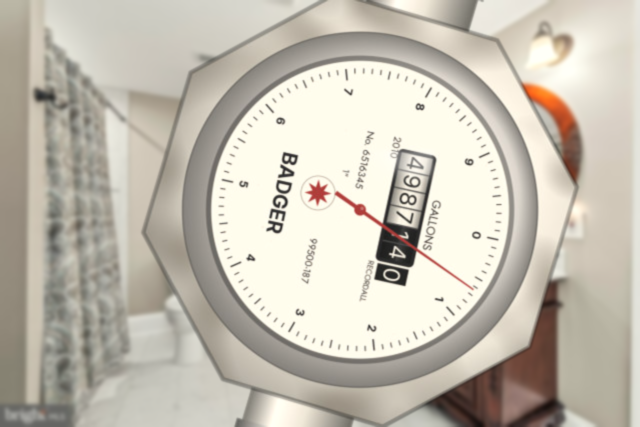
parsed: **4987140.6** gal
